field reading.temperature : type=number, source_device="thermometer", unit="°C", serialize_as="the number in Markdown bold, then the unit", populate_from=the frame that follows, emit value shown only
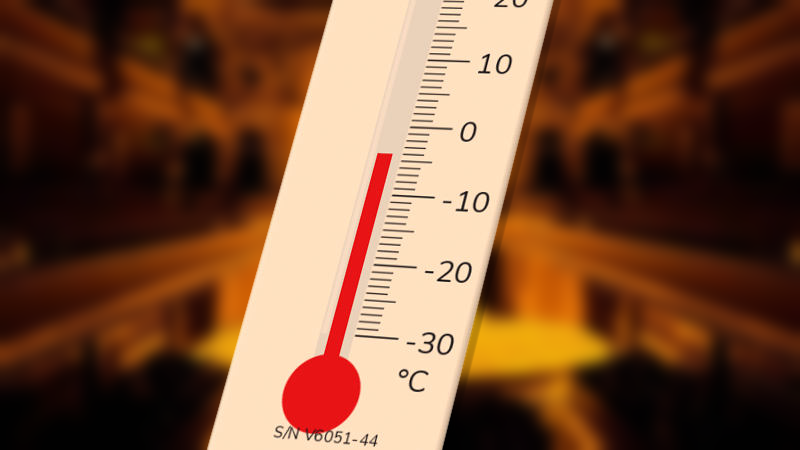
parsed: **-4** °C
